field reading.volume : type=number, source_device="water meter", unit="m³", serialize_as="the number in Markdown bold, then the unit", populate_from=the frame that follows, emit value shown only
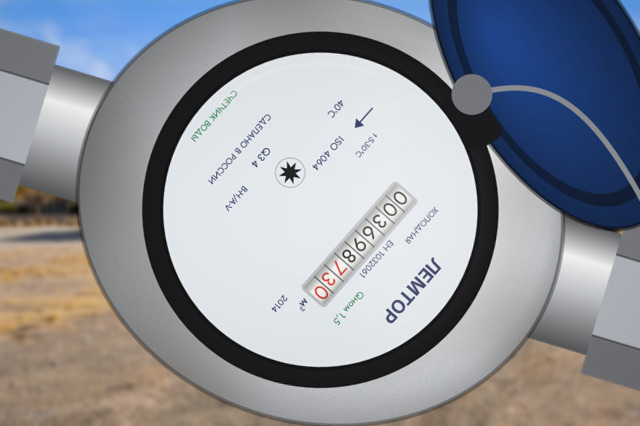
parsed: **3698.730** m³
